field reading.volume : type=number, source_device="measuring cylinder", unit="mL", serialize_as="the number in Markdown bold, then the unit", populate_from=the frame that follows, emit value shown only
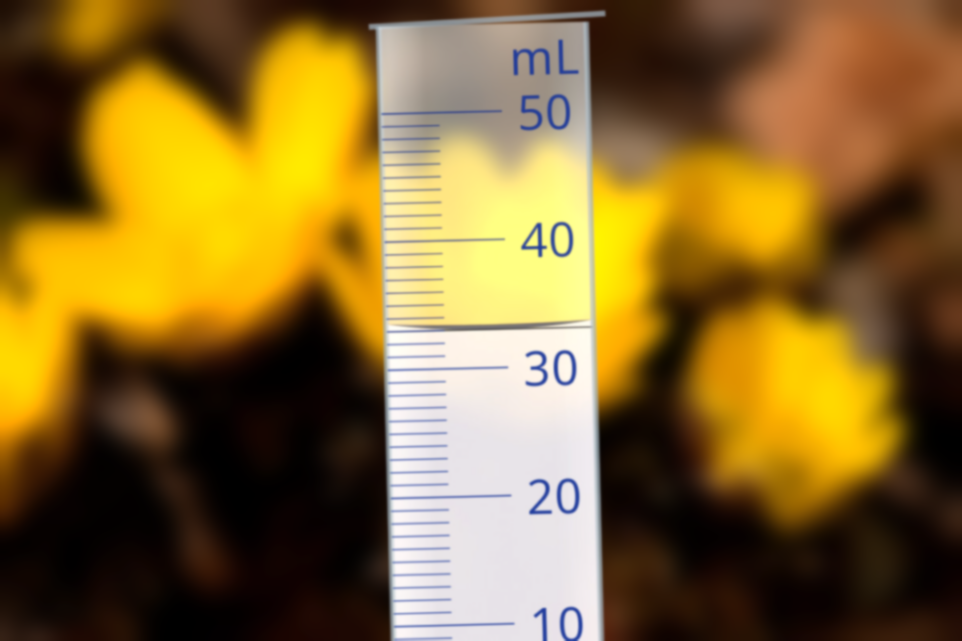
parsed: **33** mL
